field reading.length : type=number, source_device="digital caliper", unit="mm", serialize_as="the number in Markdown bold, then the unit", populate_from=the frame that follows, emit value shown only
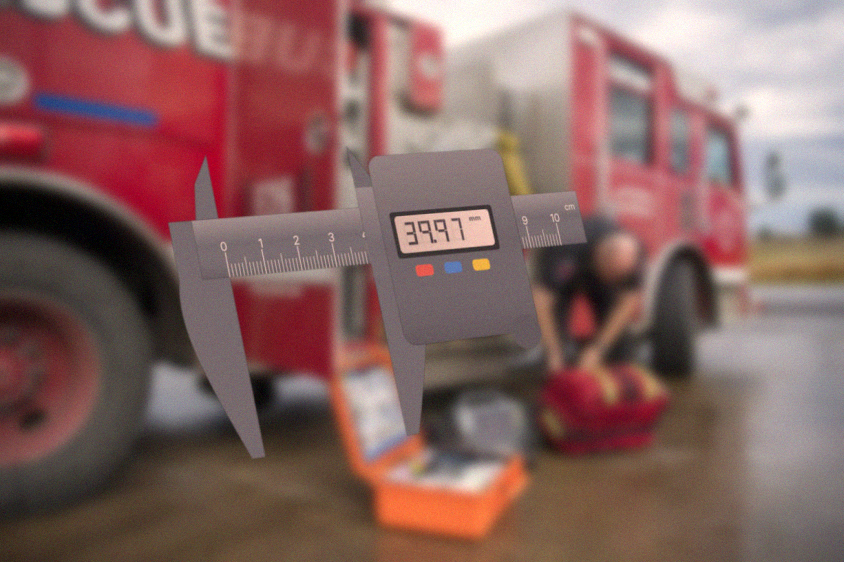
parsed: **39.97** mm
